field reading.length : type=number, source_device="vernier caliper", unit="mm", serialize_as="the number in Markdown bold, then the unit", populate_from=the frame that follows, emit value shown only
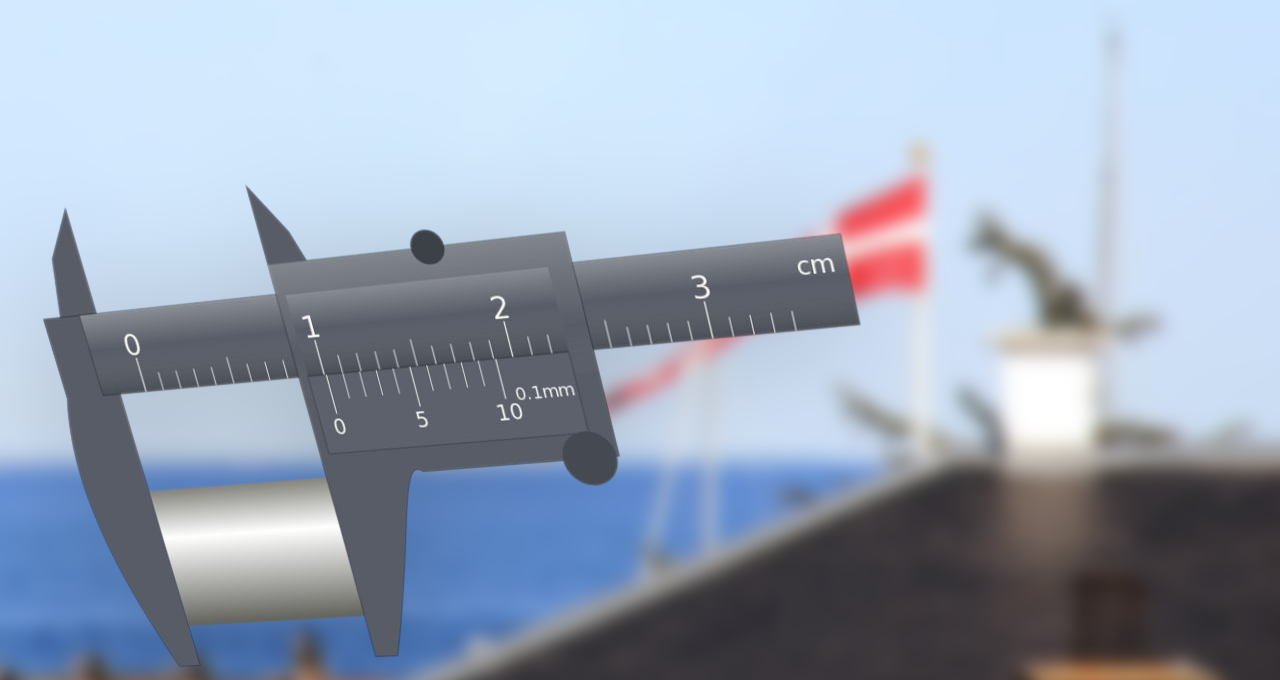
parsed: **10.1** mm
